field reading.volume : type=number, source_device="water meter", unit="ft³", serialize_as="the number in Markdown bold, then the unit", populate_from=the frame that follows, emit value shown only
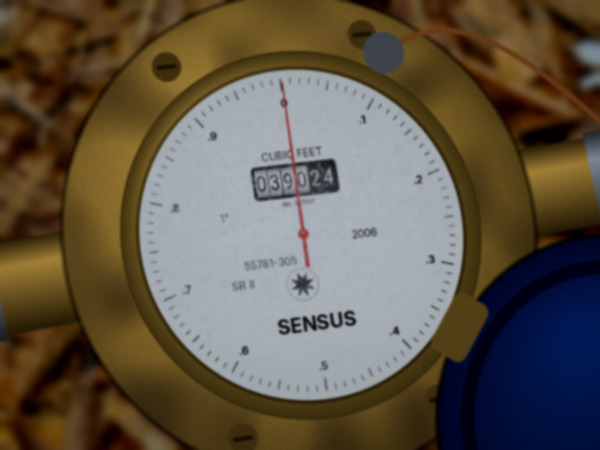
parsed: **39024.00** ft³
